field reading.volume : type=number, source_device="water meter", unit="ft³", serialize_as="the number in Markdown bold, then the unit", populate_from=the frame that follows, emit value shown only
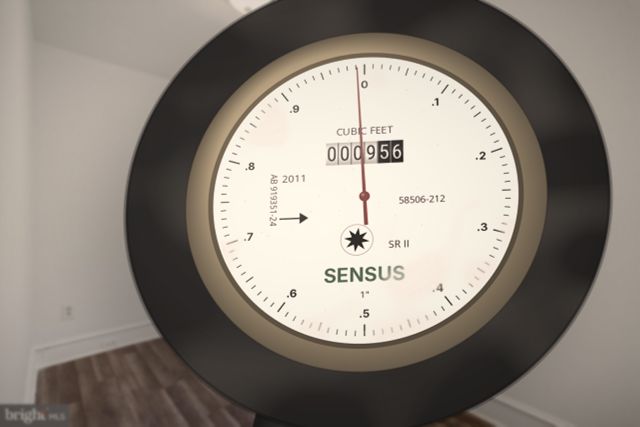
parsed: **955.99** ft³
